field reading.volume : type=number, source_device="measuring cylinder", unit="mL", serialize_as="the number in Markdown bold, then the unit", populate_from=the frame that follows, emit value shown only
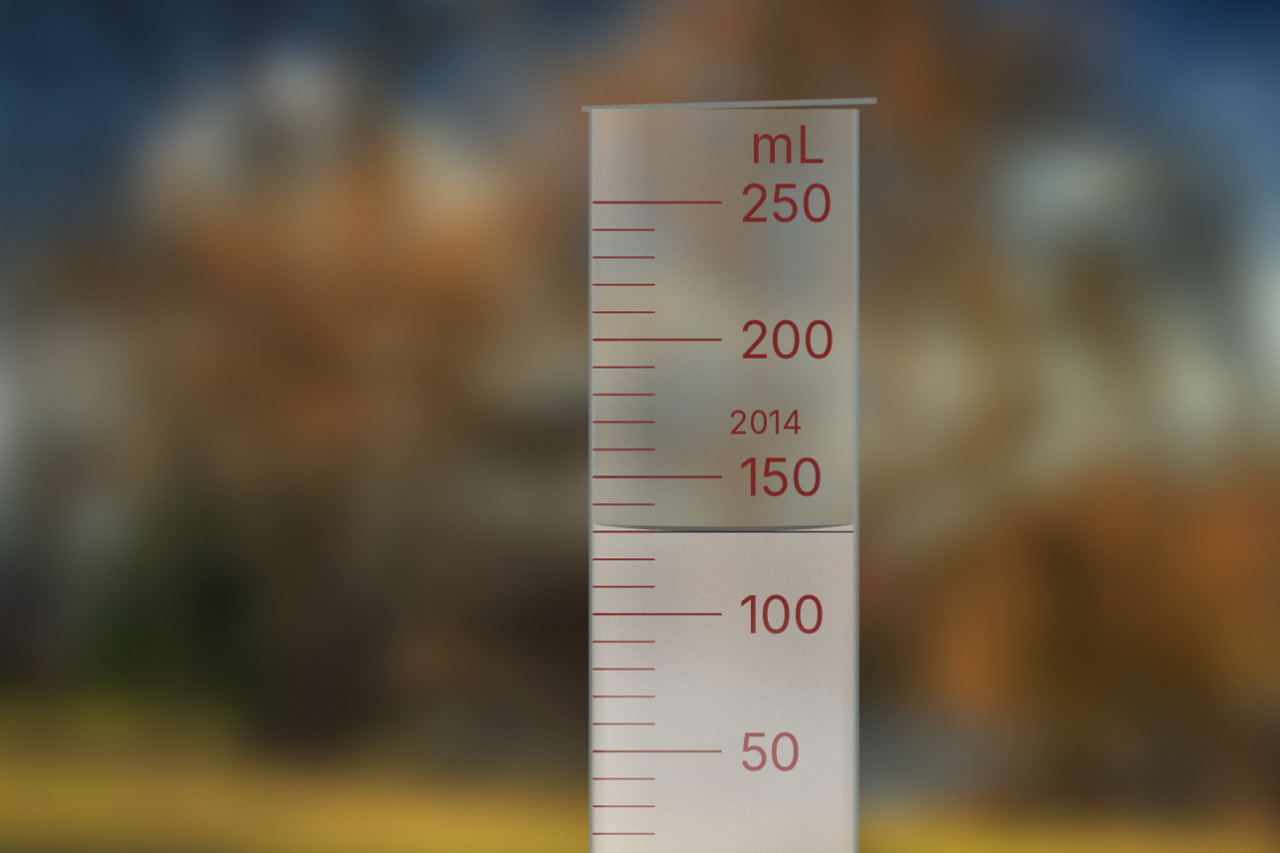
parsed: **130** mL
